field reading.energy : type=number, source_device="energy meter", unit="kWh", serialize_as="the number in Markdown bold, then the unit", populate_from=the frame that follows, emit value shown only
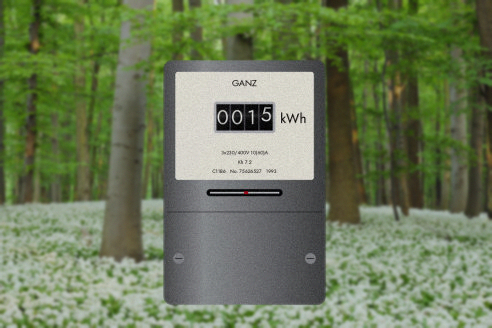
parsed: **15** kWh
